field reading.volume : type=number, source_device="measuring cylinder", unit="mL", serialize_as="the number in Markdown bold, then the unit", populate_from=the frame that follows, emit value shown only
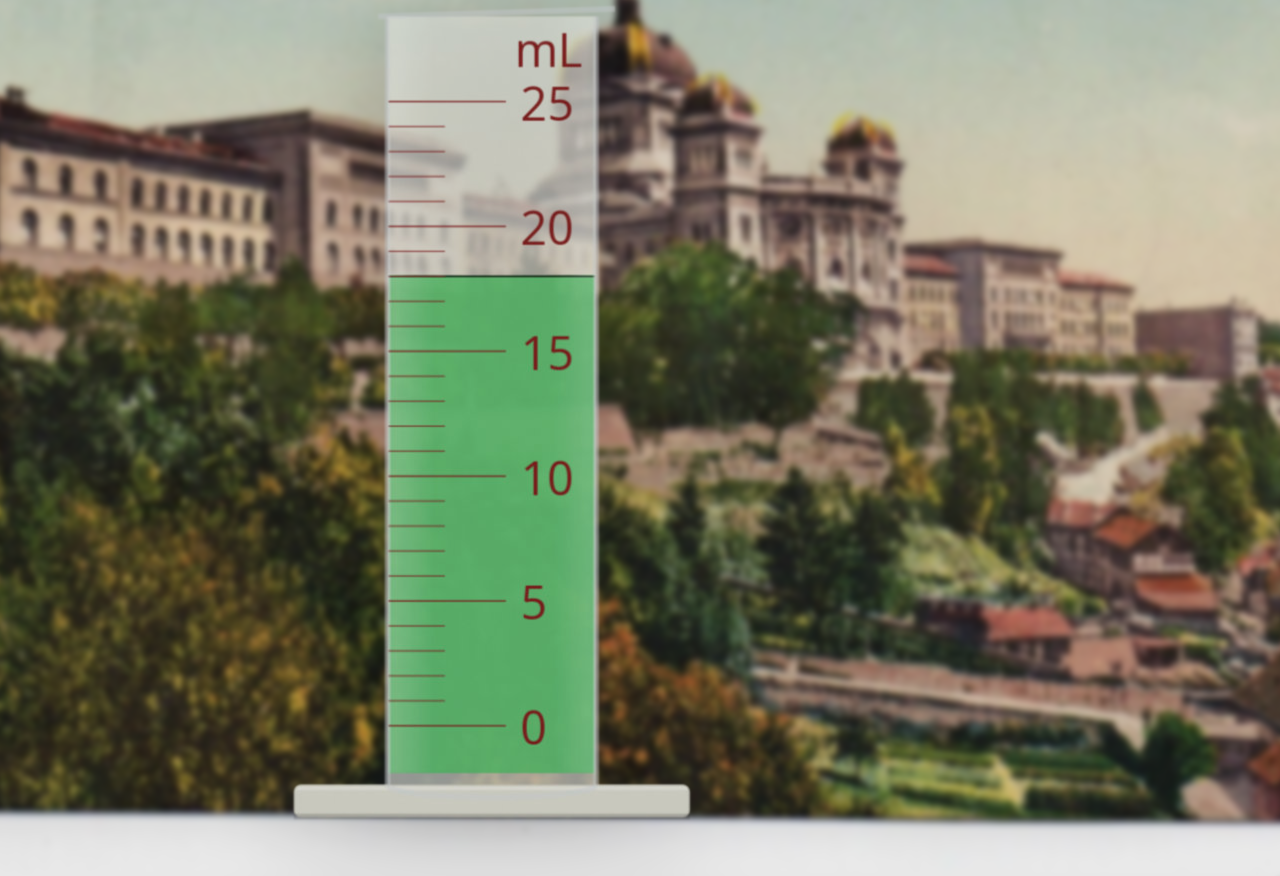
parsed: **18** mL
